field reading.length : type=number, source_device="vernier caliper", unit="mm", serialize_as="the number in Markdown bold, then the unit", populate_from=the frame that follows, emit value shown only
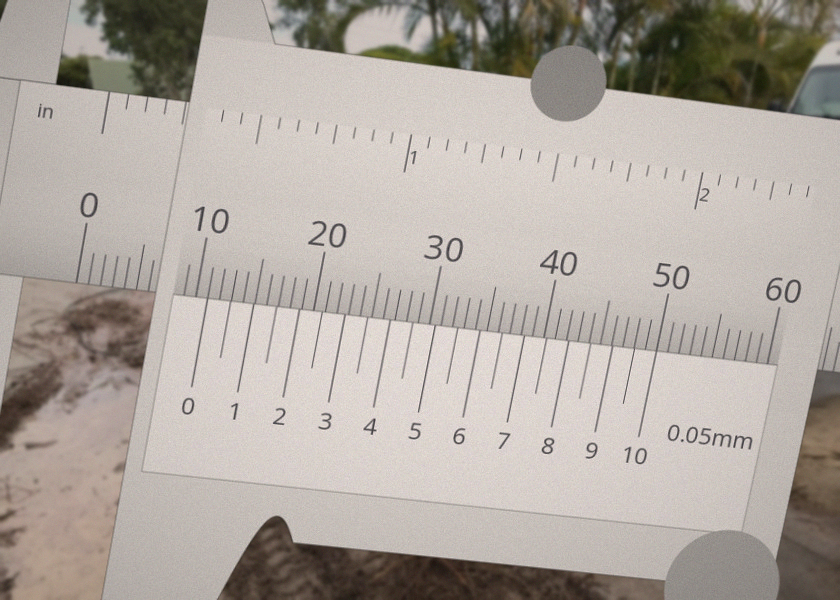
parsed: **11.0** mm
